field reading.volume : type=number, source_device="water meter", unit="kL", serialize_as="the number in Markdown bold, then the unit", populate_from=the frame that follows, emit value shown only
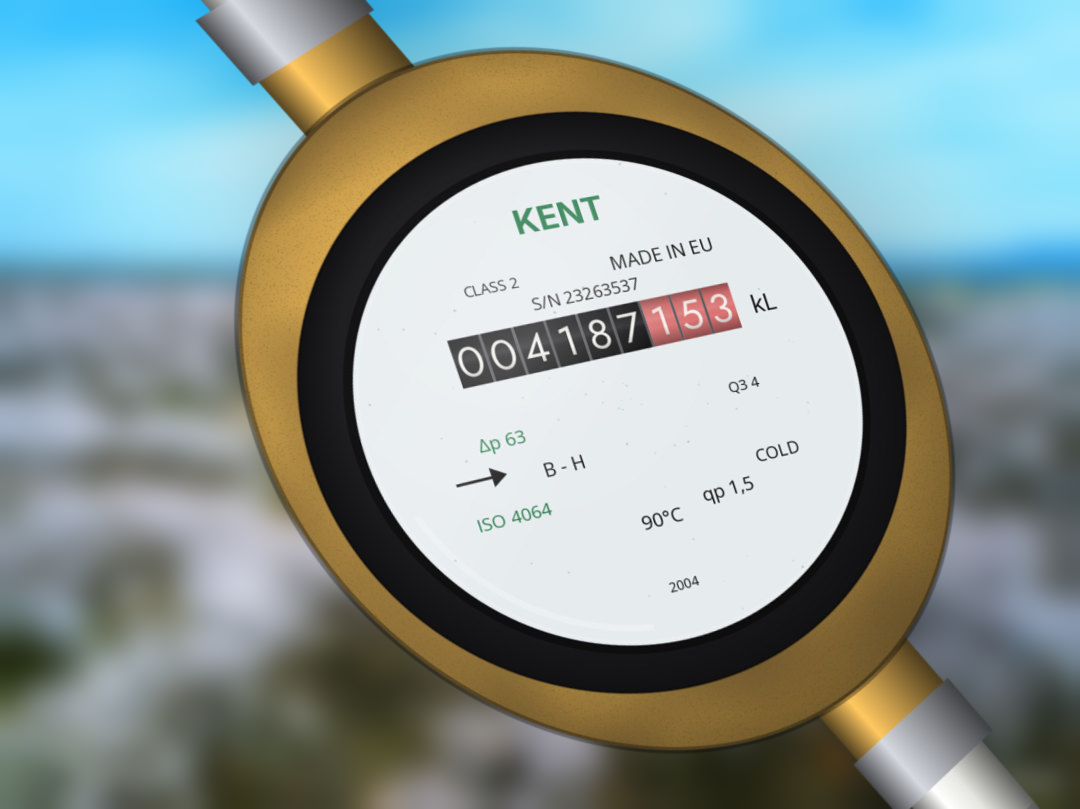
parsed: **4187.153** kL
